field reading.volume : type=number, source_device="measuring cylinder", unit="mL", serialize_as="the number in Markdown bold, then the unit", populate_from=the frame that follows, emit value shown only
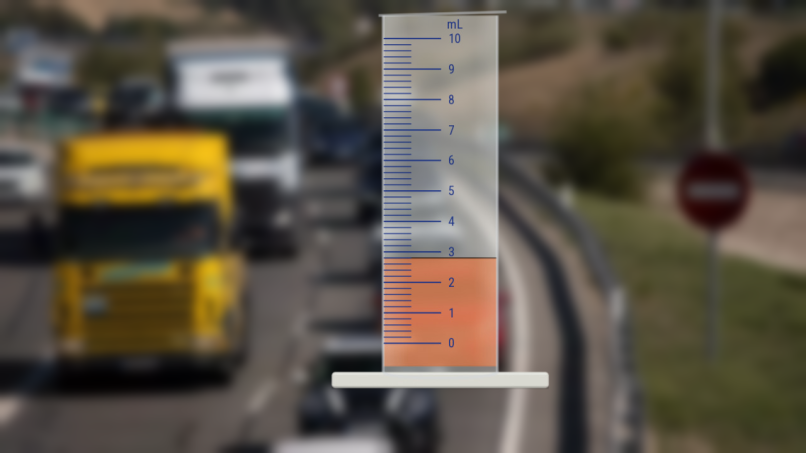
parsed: **2.8** mL
